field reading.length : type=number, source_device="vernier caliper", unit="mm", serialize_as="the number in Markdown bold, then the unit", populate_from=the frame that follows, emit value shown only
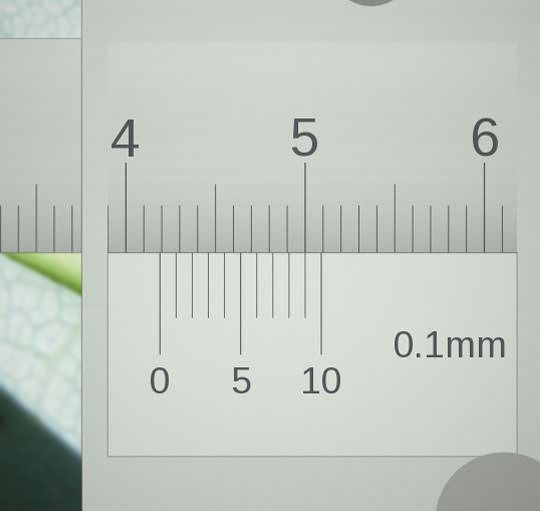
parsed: **41.9** mm
